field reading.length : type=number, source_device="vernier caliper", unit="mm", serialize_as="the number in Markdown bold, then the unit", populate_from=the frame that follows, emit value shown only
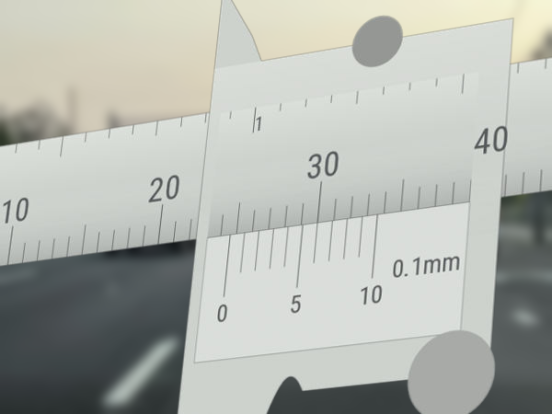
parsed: **24.6** mm
